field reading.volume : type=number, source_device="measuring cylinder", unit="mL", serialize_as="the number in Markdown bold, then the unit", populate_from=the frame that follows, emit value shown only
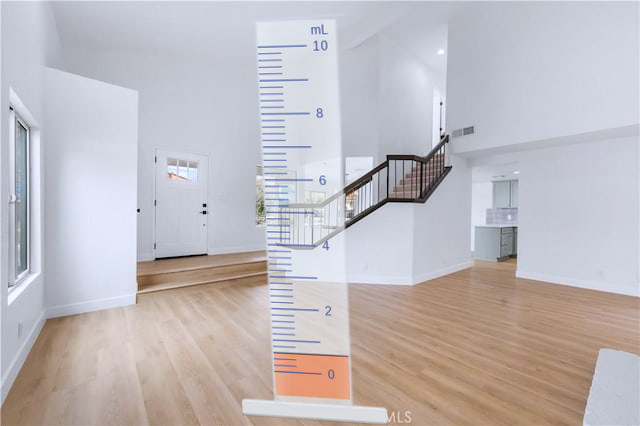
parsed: **0.6** mL
